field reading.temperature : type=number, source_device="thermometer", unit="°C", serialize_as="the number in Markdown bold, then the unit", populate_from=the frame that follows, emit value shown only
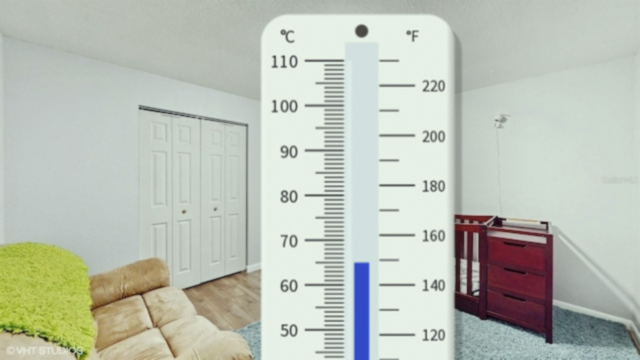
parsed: **65** °C
